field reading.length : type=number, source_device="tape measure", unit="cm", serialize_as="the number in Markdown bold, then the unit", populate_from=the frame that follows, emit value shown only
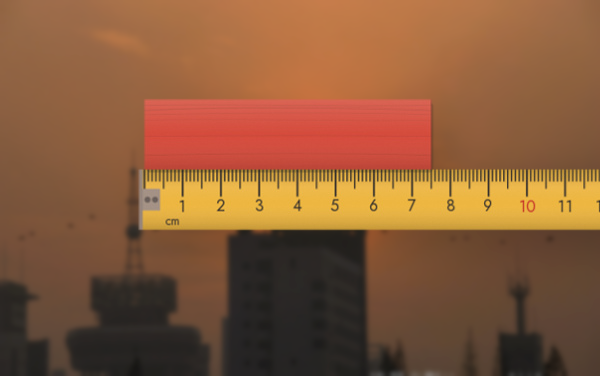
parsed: **7.5** cm
